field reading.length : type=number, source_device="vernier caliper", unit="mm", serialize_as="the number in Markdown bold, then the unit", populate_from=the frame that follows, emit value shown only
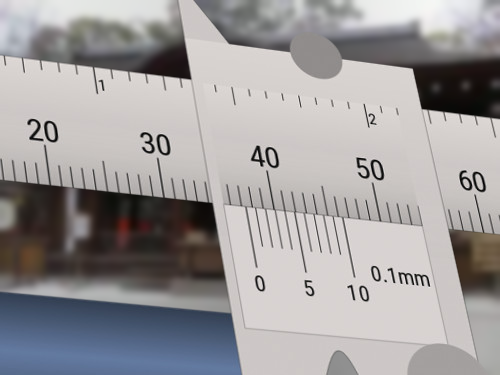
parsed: **37.4** mm
